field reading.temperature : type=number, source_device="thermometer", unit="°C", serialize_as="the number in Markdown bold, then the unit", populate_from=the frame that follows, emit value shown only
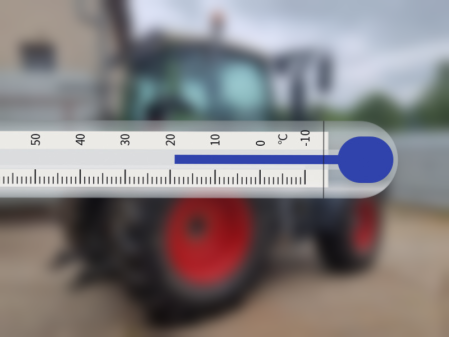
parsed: **19** °C
